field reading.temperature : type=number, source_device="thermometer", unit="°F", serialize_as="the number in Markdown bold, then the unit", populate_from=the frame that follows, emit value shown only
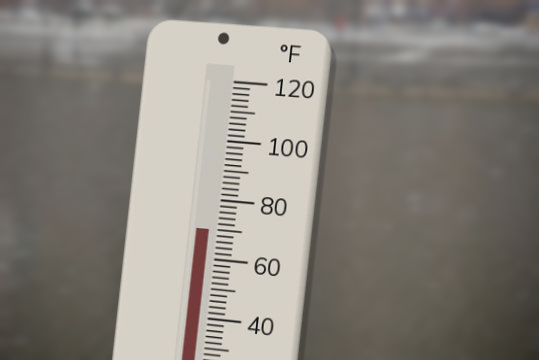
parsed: **70** °F
